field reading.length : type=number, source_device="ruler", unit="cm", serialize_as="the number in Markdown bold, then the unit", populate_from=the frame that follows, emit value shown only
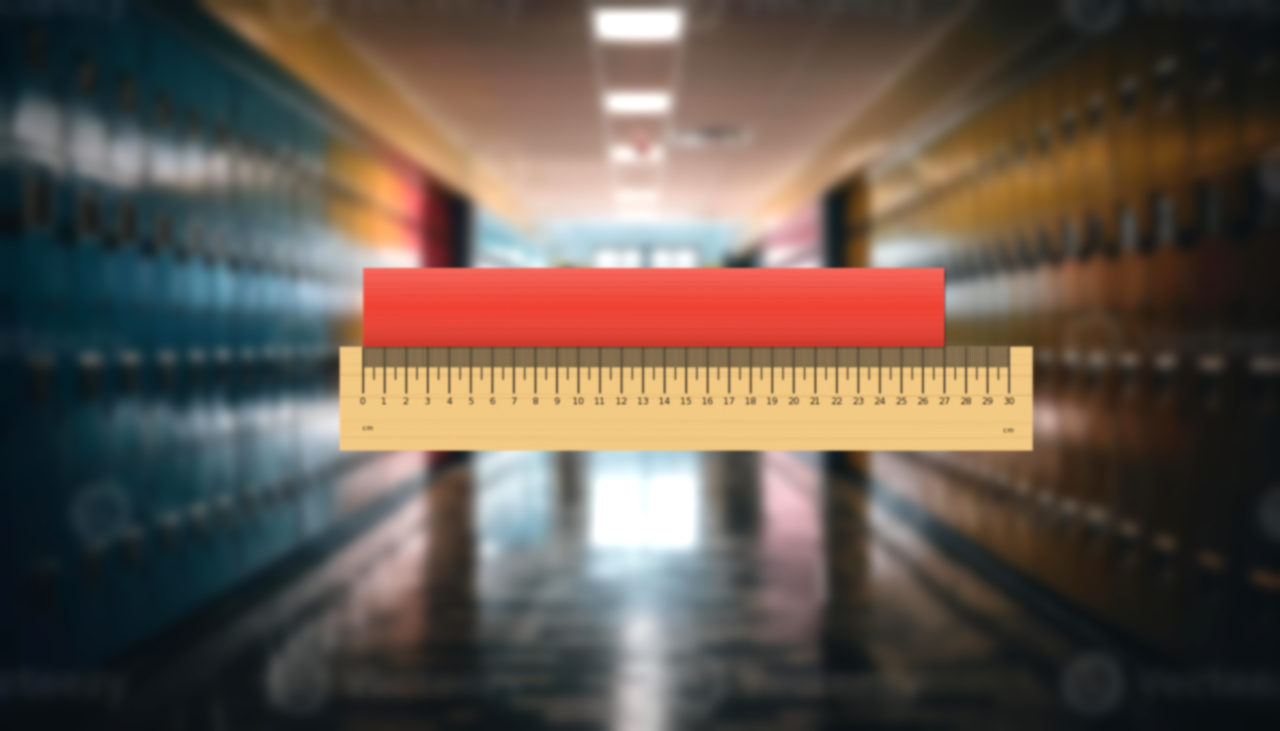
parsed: **27** cm
